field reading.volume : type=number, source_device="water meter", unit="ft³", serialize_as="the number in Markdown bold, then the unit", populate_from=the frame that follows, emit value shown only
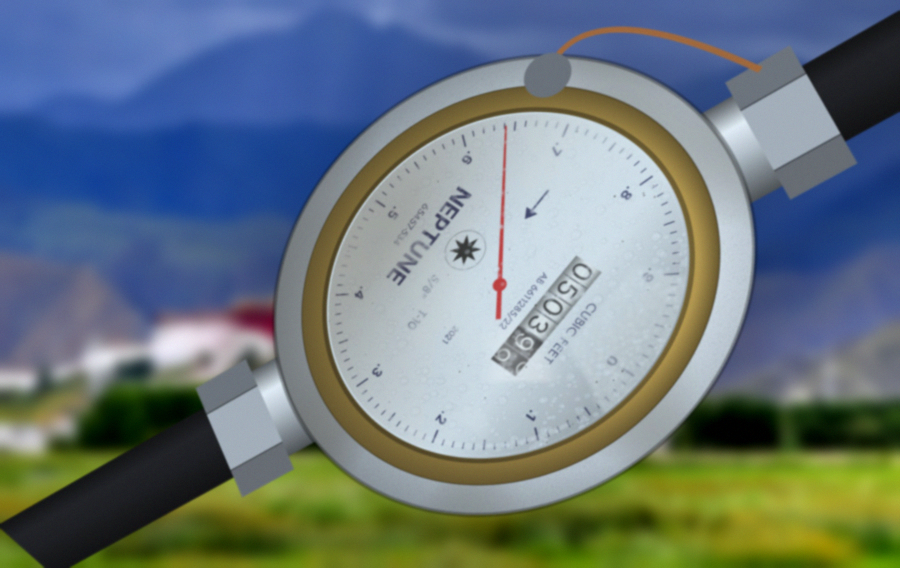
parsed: **50398.64** ft³
